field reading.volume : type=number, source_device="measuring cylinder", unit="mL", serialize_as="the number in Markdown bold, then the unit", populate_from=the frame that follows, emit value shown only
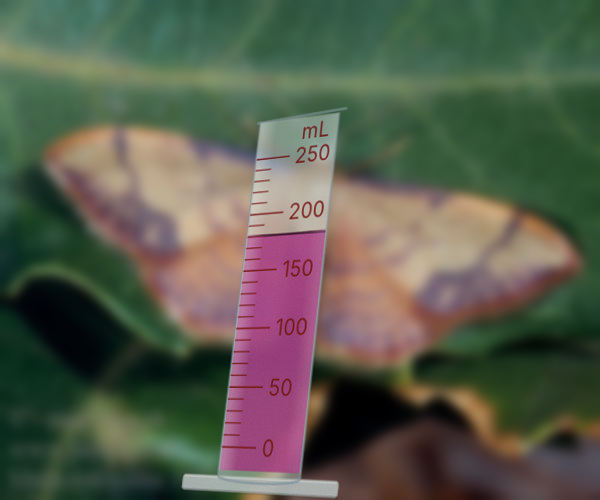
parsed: **180** mL
